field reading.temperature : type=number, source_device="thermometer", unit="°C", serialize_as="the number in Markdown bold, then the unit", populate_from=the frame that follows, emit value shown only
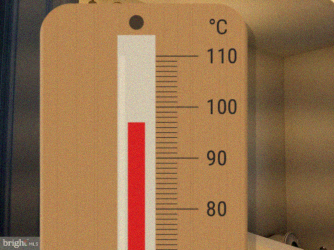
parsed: **97** °C
